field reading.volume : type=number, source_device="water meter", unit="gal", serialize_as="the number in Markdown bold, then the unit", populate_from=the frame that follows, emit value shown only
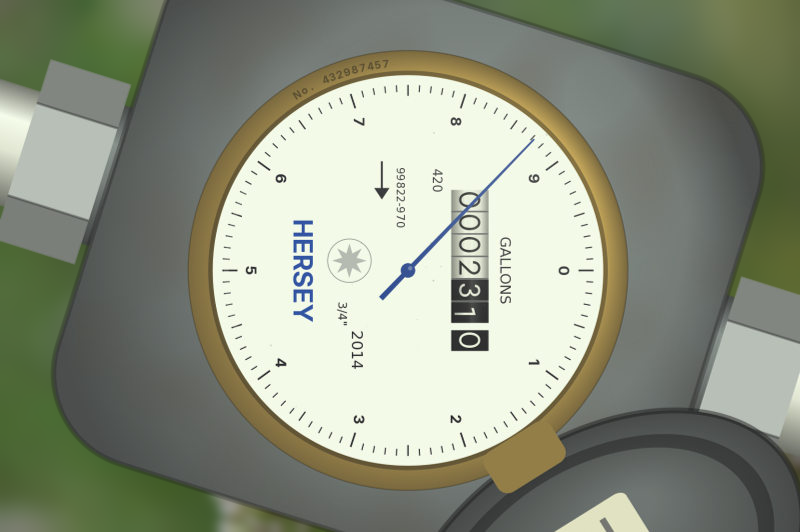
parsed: **2308.7** gal
